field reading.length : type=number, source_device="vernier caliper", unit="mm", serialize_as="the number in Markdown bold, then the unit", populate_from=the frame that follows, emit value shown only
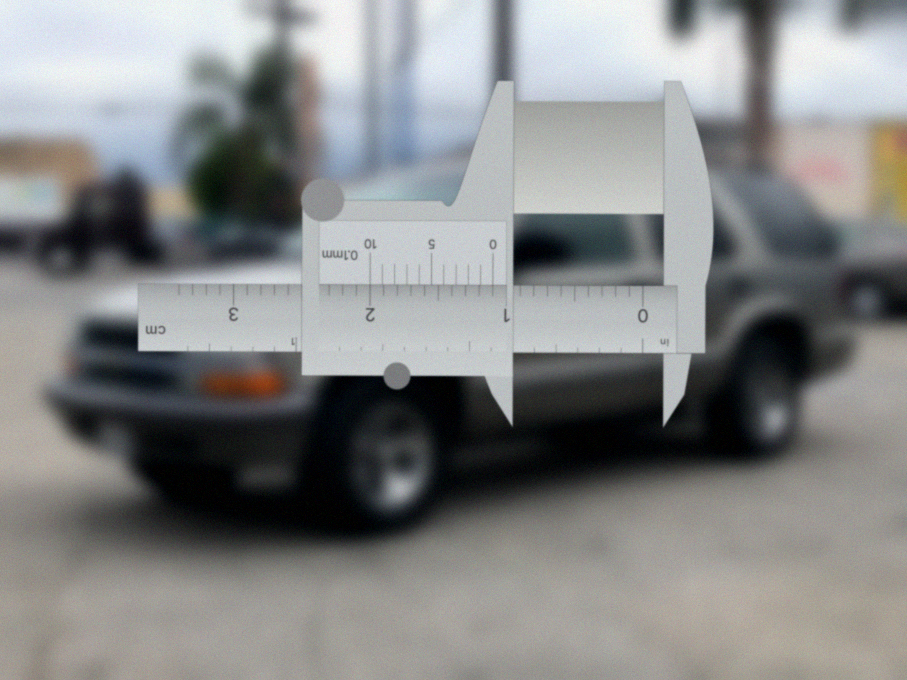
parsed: **11.0** mm
